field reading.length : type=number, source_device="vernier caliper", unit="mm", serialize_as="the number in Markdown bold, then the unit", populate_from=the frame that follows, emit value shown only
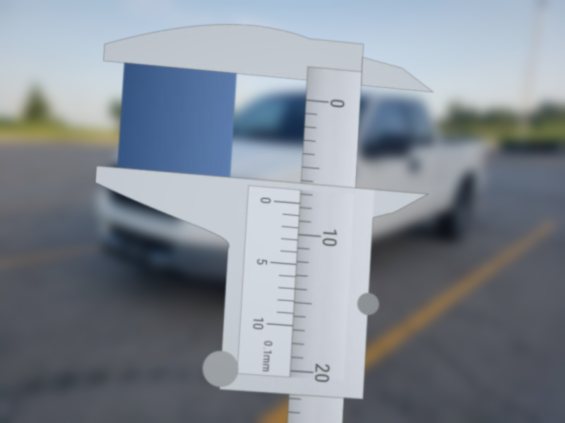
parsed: **7.7** mm
